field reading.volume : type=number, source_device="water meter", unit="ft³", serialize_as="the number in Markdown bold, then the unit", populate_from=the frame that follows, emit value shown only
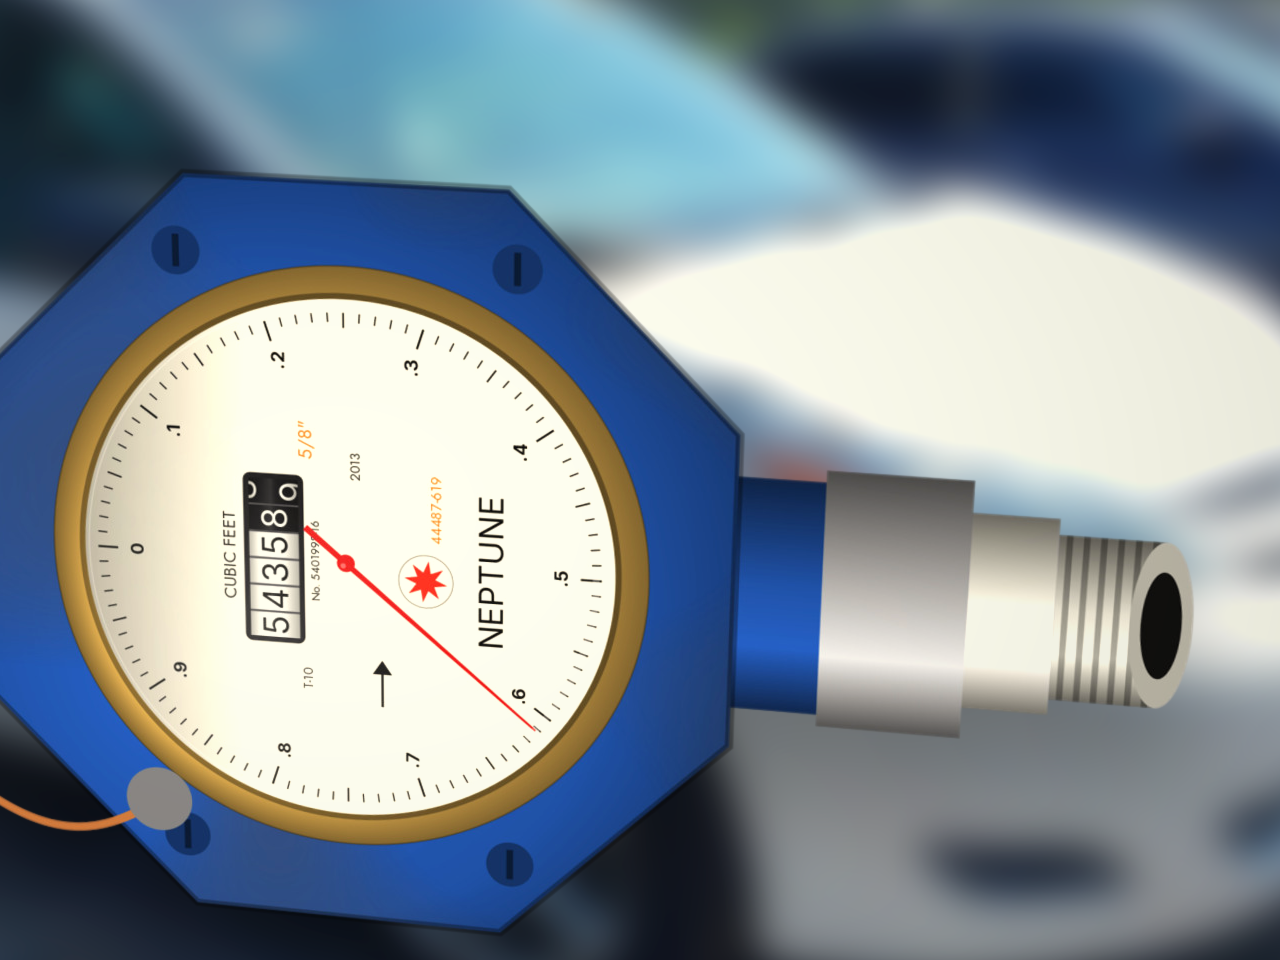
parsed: **543588.61** ft³
